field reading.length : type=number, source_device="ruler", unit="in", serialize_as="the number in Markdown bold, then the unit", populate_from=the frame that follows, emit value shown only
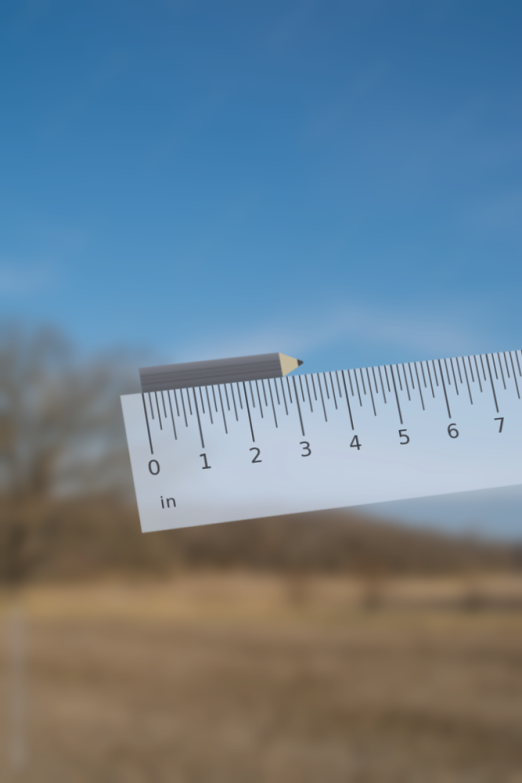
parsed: **3.25** in
